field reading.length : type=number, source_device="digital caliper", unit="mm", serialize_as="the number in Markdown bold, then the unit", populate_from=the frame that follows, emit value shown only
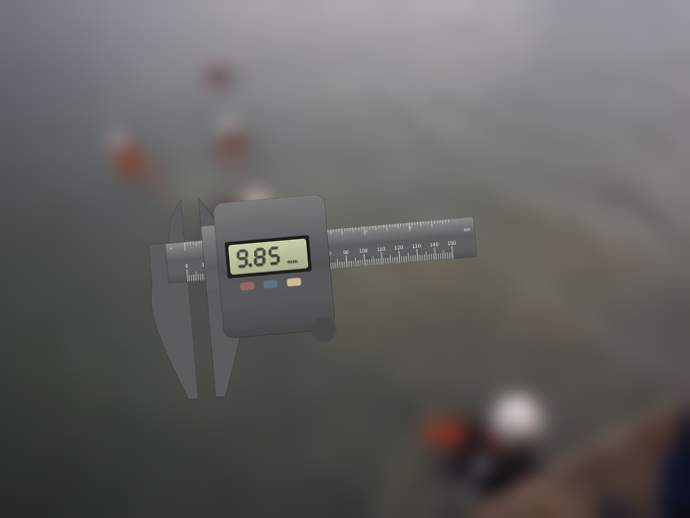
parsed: **9.85** mm
